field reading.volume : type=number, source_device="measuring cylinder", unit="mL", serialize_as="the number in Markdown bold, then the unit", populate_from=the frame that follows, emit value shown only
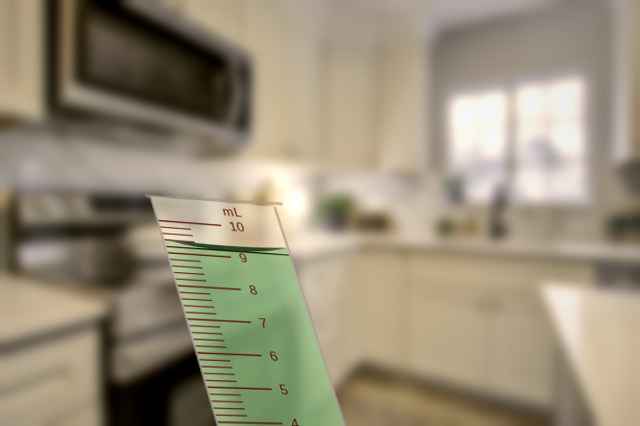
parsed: **9.2** mL
